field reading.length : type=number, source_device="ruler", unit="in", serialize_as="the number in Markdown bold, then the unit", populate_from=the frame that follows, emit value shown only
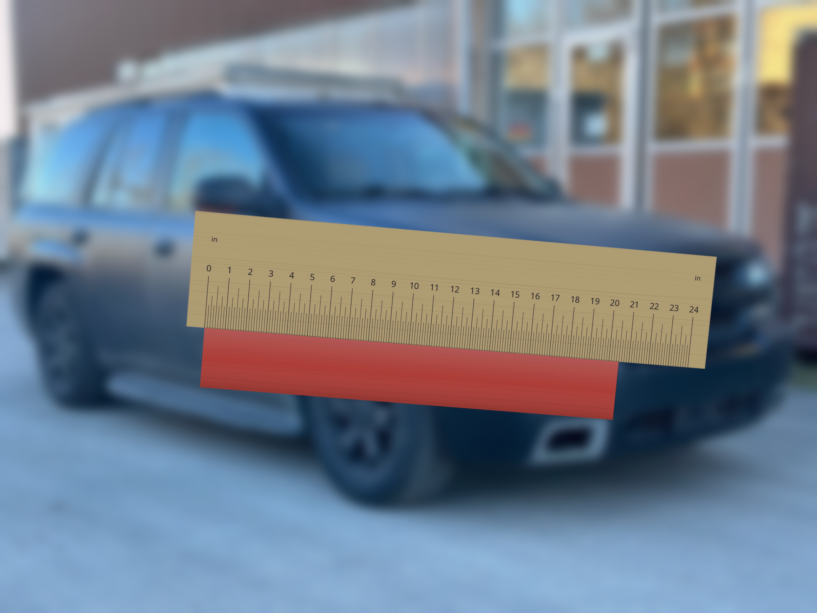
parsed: **20.5** in
